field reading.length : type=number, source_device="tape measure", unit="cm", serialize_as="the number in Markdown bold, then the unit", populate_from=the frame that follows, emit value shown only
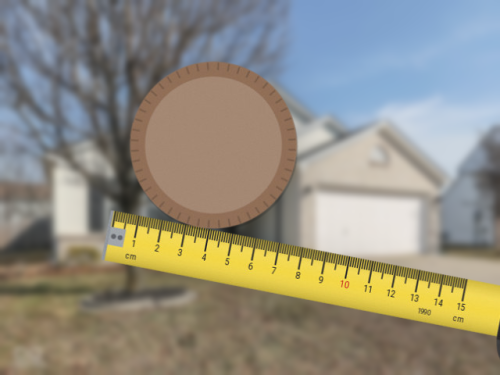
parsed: **7** cm
